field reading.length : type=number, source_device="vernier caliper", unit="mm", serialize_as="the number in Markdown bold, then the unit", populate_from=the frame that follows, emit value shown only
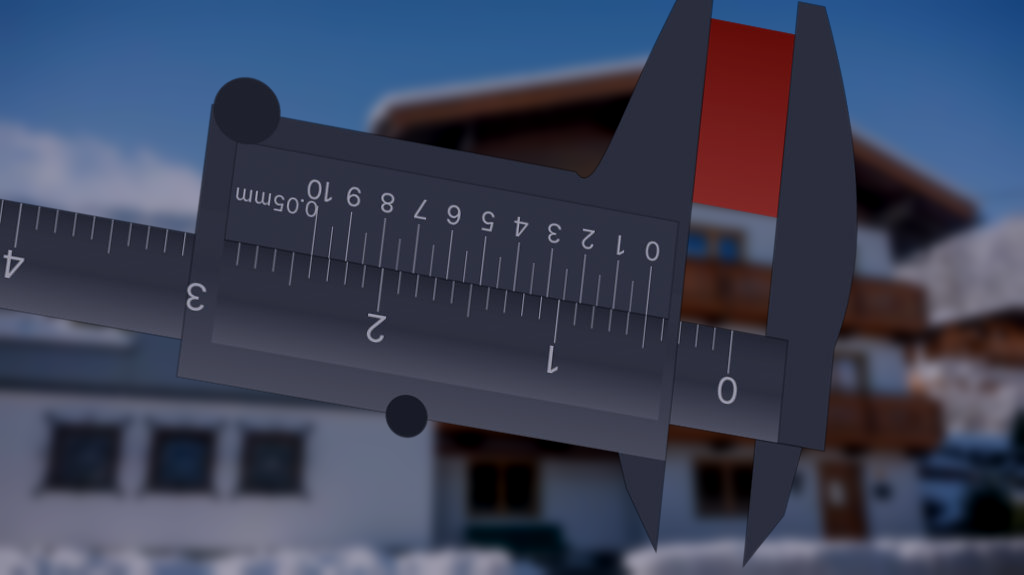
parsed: **5.0** mm
